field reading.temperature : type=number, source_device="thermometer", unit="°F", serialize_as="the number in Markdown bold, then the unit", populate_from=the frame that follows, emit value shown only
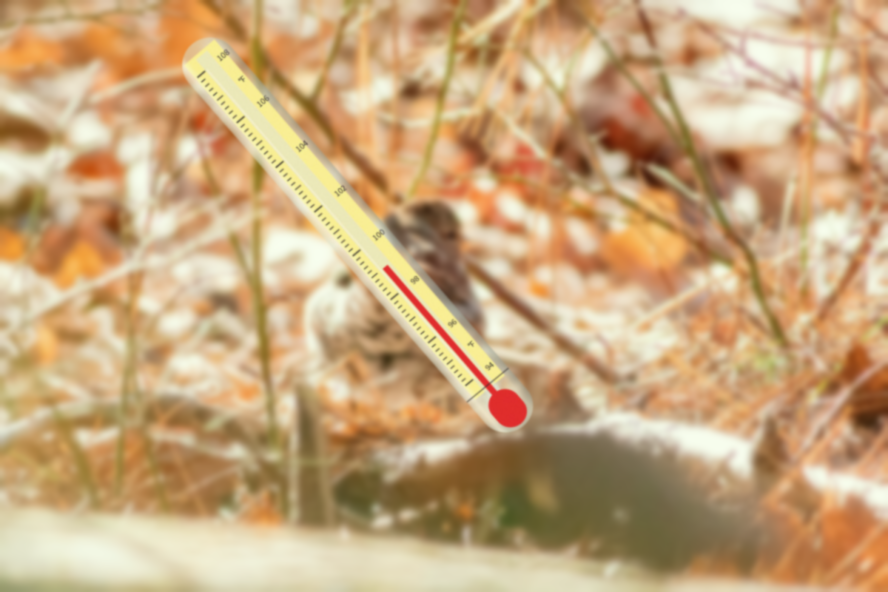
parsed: **99** °F
